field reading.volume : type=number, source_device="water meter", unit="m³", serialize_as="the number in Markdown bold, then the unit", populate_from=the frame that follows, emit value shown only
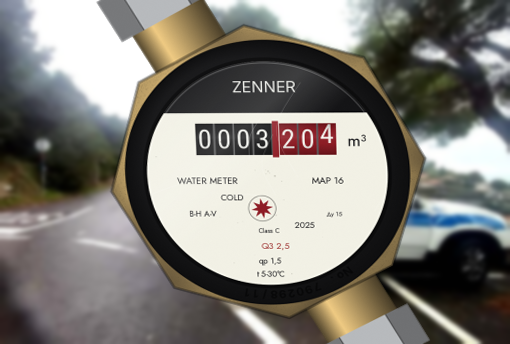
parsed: **3.204** m³
